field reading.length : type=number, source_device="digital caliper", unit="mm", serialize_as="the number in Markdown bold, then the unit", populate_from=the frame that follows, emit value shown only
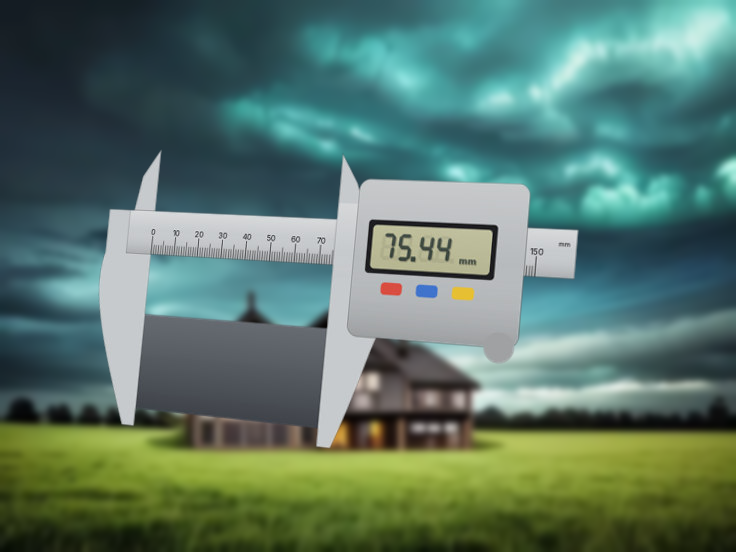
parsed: **75.44** mm
